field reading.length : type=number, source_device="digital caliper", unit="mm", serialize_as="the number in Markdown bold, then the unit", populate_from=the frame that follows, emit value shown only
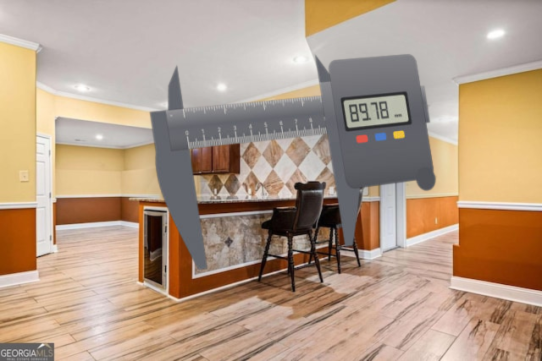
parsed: **89.78** mm
